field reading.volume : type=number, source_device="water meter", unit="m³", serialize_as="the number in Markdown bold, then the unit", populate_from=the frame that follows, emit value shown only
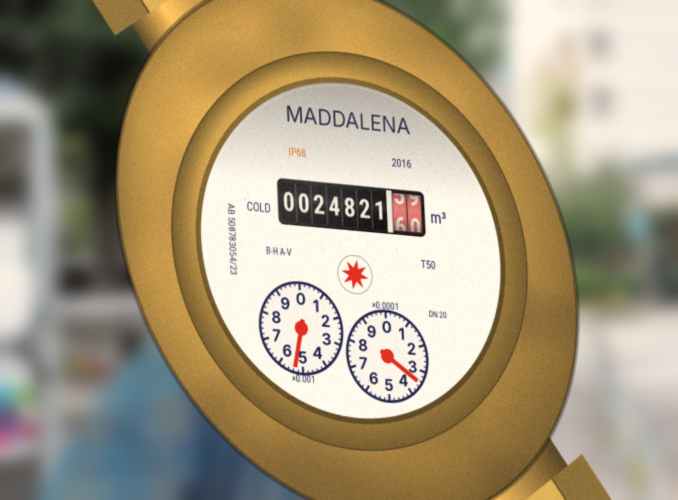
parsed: **24821.5953** m³
